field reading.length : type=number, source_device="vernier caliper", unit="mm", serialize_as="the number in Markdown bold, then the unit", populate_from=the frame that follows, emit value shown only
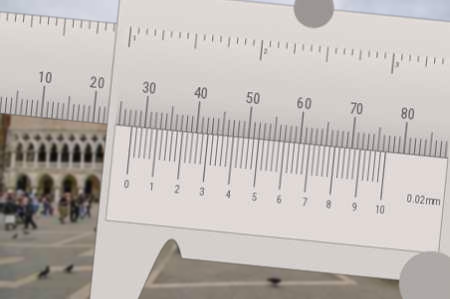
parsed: **27.5** mm
